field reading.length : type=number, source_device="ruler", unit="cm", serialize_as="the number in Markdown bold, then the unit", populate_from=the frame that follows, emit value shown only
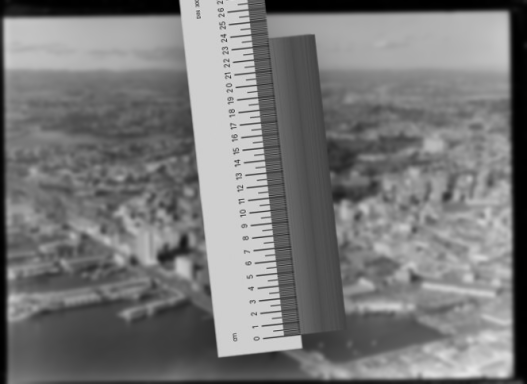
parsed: **23.5** cm
